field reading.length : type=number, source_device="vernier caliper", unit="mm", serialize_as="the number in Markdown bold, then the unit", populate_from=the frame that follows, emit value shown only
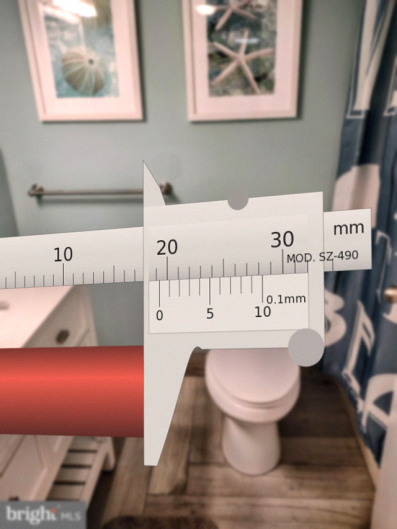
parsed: **19.3** mm
